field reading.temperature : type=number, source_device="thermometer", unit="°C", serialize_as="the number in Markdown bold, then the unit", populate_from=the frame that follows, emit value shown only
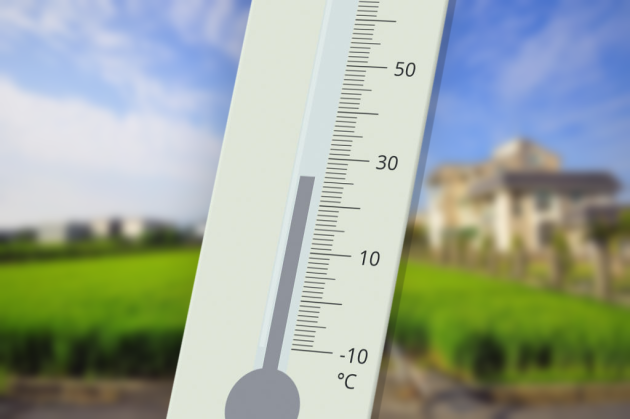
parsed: **26** °C
